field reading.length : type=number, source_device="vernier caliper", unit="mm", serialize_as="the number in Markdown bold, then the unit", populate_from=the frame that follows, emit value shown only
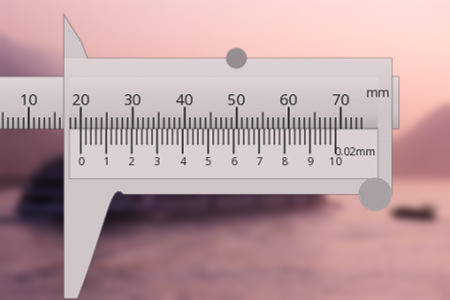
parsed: **20.0** mm
